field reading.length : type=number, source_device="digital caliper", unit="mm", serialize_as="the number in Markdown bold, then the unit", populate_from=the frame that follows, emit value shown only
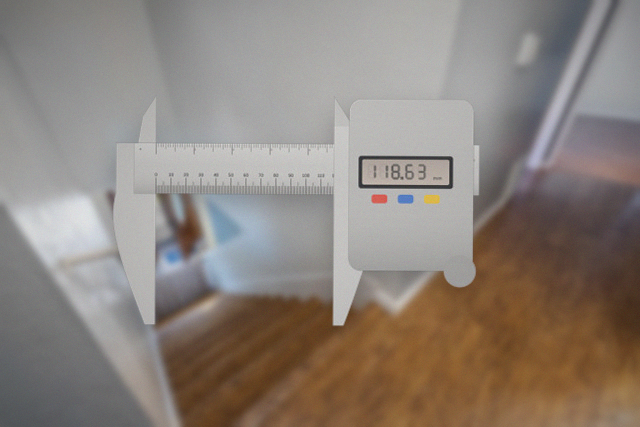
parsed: **118.63** mm
